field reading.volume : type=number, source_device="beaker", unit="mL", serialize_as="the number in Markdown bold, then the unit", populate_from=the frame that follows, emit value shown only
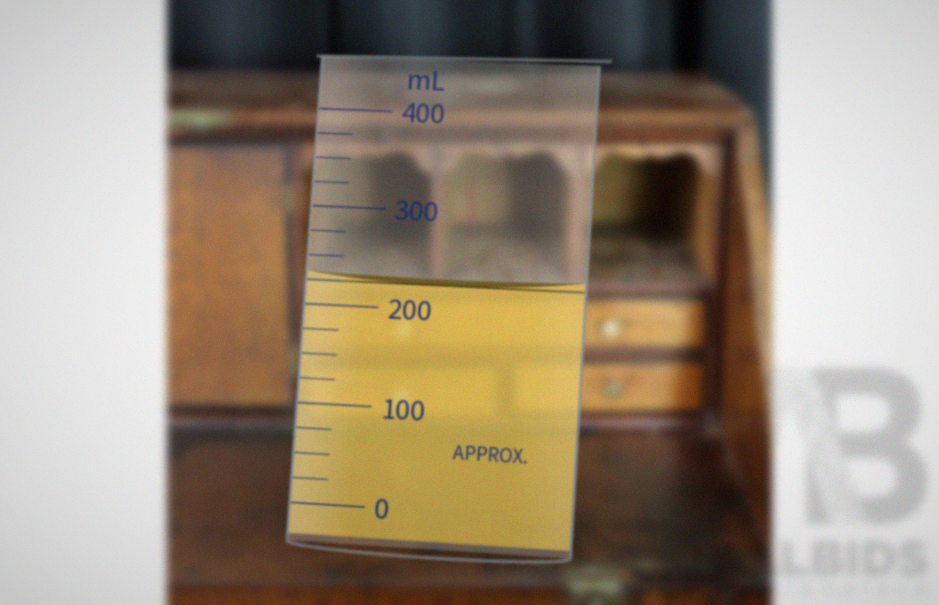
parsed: **225** mL
